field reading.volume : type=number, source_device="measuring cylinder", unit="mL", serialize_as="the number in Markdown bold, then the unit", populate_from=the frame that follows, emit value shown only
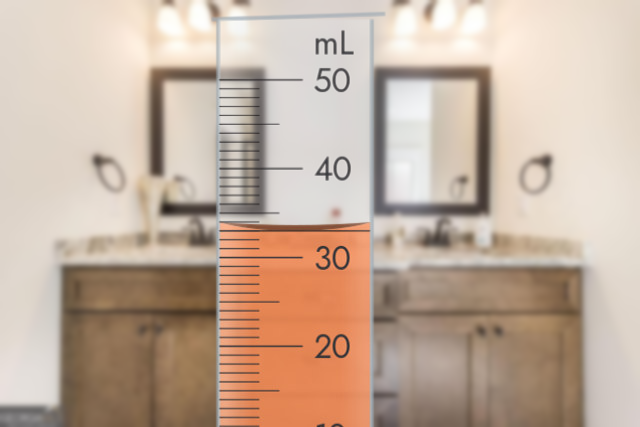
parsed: **33** mL
